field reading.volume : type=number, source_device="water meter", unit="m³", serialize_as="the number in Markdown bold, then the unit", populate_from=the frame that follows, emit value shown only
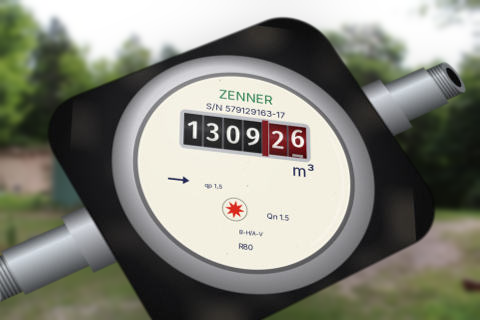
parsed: **1309.26** m³
